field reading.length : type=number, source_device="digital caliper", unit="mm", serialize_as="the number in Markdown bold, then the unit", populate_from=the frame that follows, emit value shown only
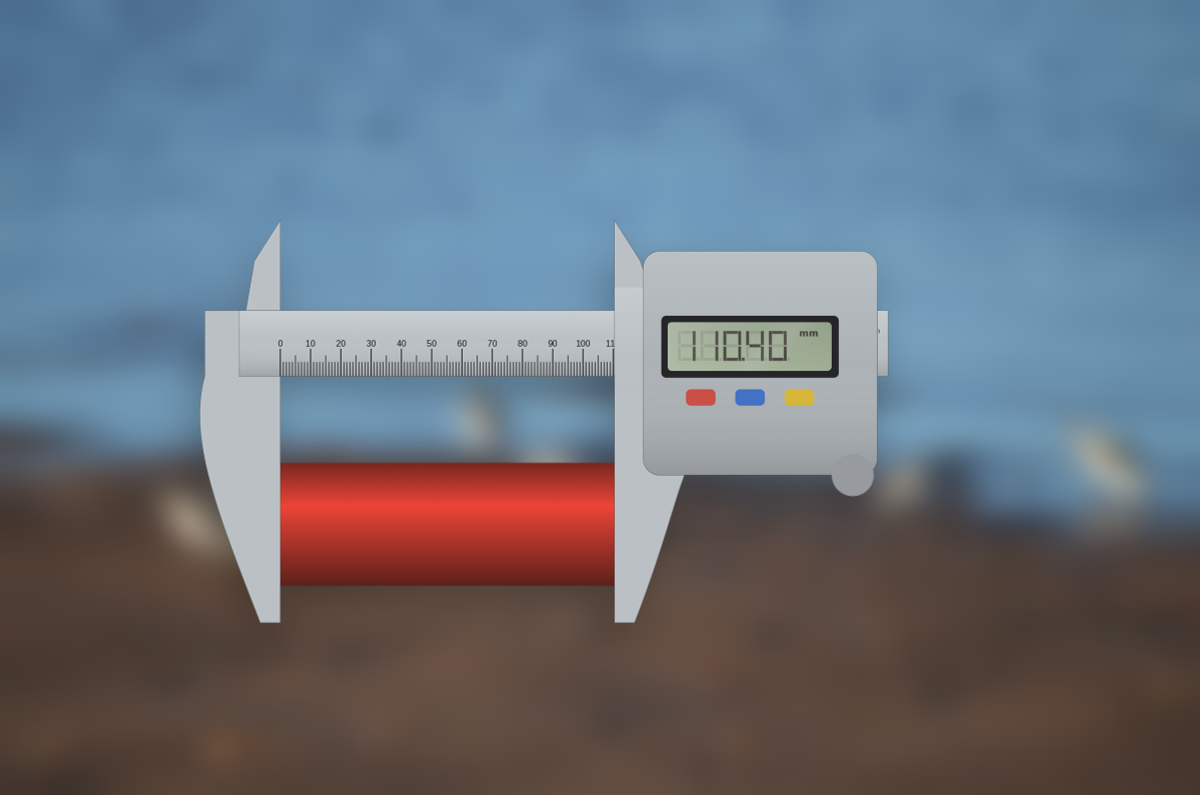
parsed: **110.40** mm
